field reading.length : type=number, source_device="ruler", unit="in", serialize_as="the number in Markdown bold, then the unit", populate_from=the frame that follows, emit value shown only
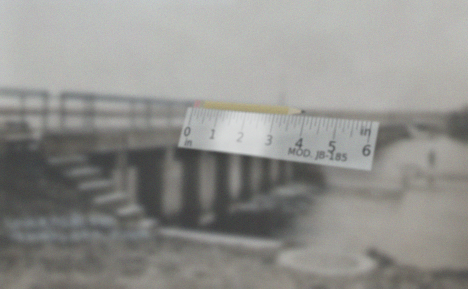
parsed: **4** in
